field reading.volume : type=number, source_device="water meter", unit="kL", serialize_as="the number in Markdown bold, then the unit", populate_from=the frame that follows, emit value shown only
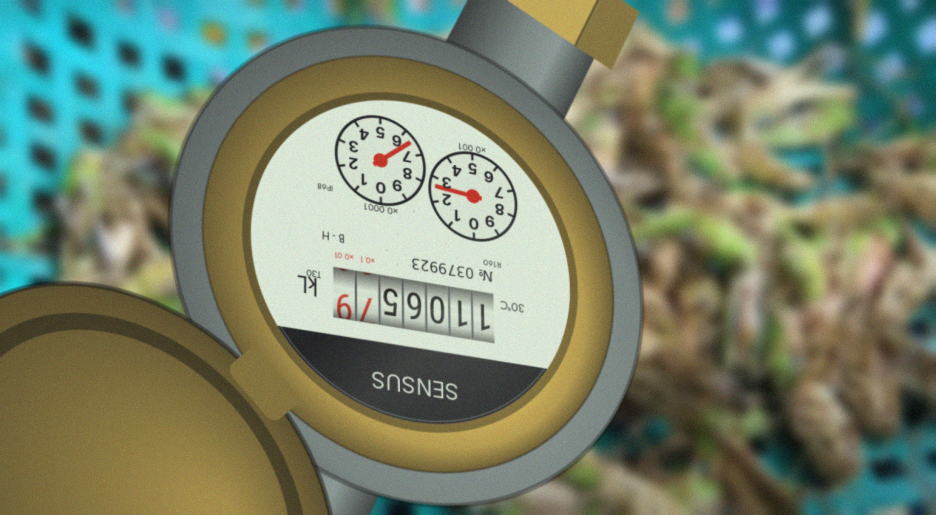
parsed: **11065.7926** kL
